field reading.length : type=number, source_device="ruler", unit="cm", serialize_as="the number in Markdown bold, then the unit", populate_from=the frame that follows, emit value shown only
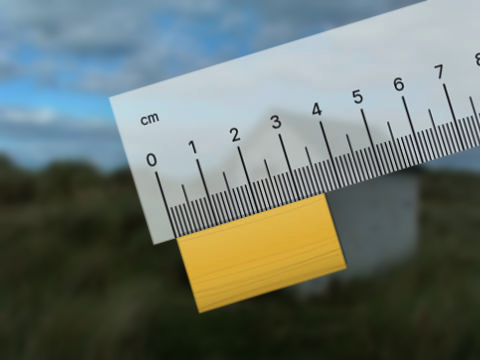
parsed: **3.6** cm
